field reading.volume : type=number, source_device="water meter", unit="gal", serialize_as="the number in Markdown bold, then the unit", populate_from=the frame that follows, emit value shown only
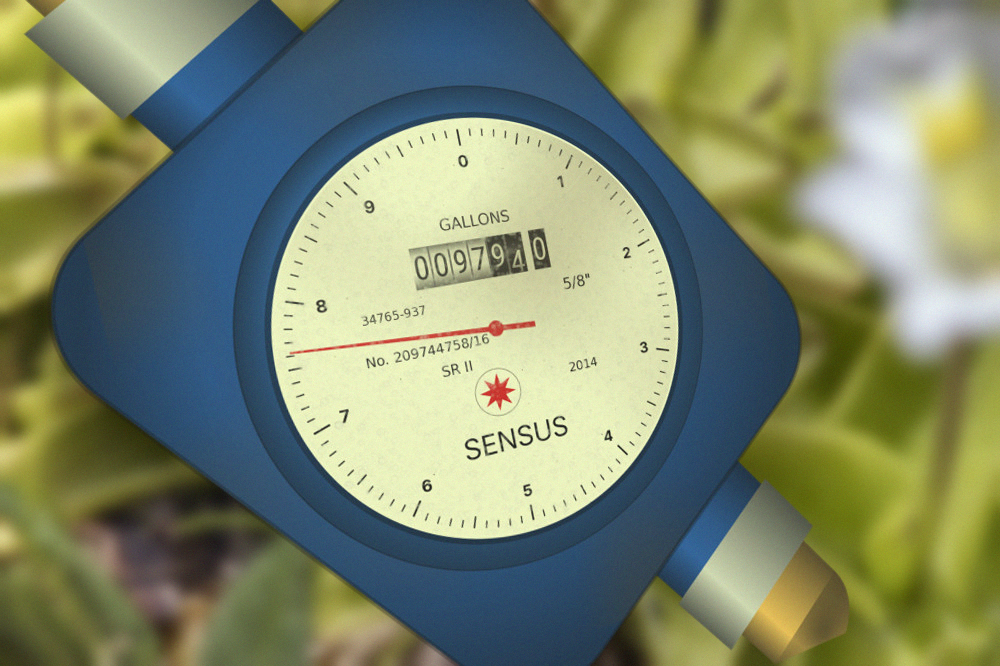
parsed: **97937.6** gal
